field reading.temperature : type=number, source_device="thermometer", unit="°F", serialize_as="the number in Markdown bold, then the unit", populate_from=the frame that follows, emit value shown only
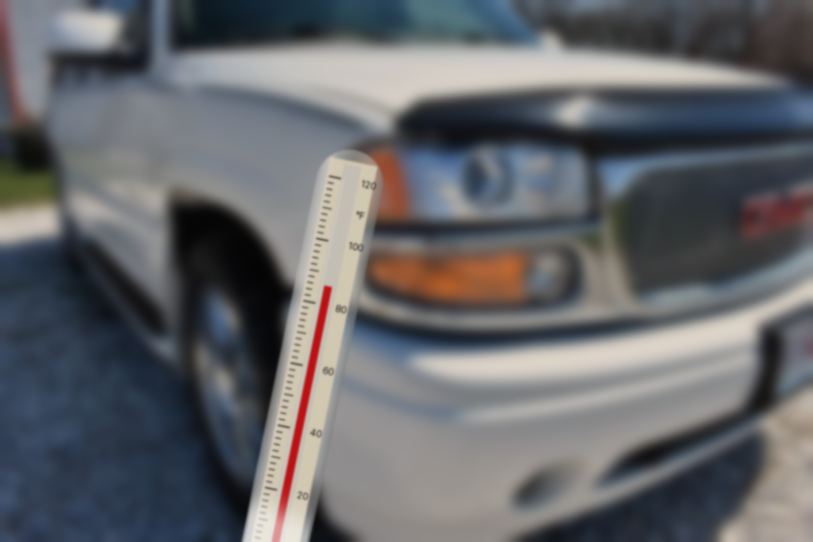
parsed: **86** °F
